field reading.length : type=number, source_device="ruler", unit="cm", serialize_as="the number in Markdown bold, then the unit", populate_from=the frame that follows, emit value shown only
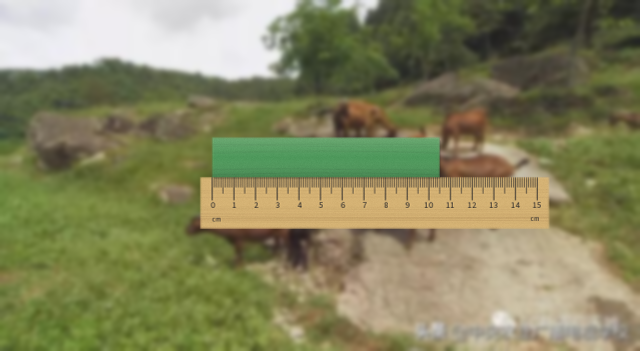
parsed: **10.5** cm
